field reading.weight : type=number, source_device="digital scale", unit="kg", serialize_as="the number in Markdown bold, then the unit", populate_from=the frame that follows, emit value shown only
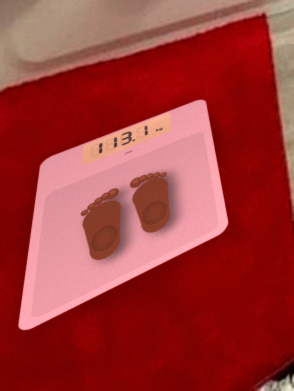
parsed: **113.1** kg
